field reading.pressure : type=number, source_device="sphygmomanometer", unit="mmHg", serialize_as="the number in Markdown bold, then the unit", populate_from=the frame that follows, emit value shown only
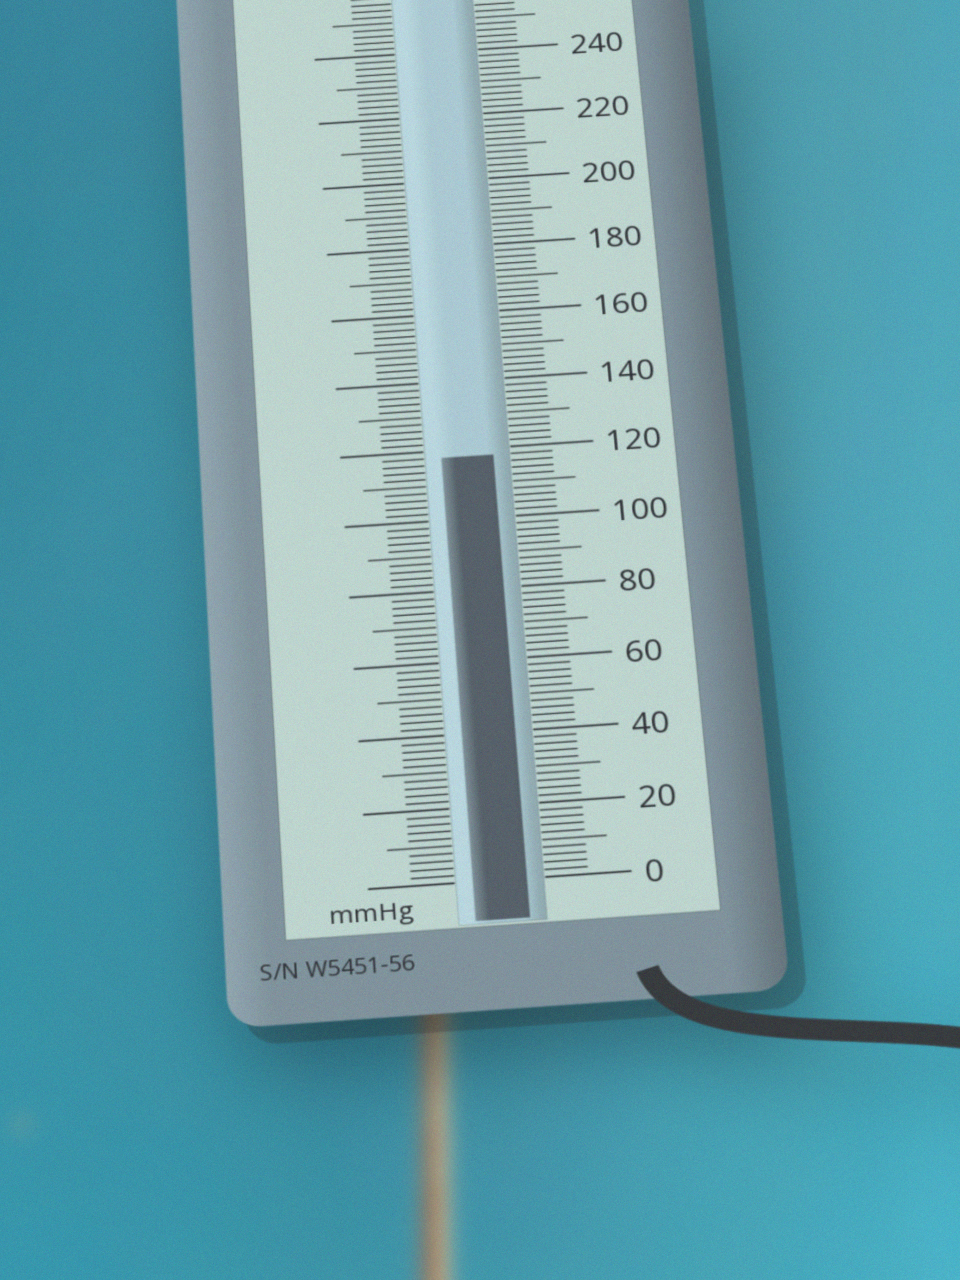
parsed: **118** mmHg
